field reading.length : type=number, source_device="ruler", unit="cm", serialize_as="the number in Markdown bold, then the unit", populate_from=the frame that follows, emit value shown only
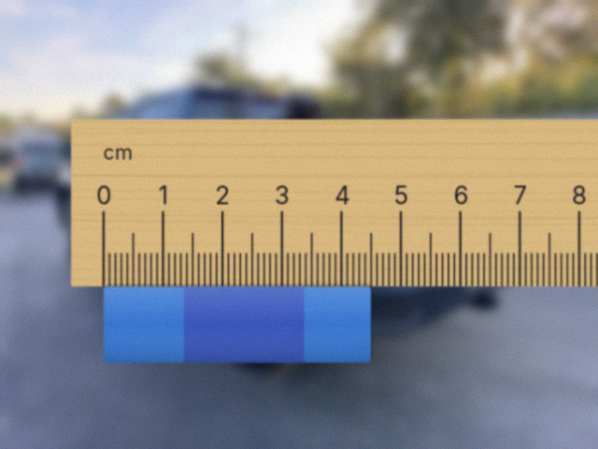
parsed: **4.5** cm
